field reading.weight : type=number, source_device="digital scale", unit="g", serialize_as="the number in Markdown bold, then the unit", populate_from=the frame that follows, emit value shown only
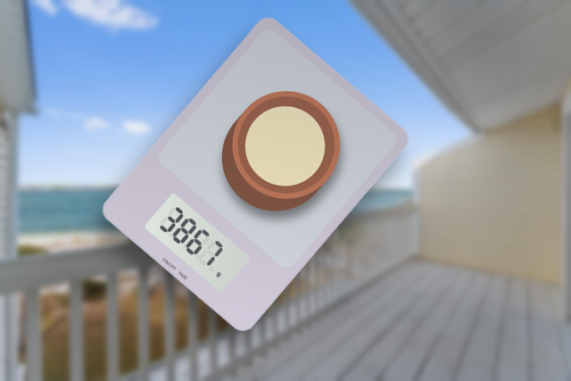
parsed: **3867** g
